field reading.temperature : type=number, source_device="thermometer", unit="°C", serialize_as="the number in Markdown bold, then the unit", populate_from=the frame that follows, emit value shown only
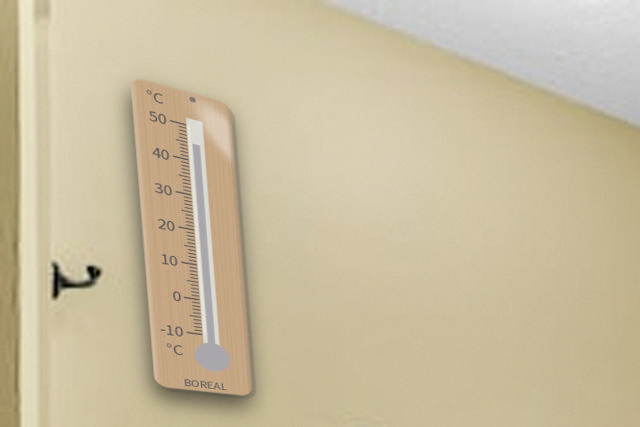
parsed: **45** °C
